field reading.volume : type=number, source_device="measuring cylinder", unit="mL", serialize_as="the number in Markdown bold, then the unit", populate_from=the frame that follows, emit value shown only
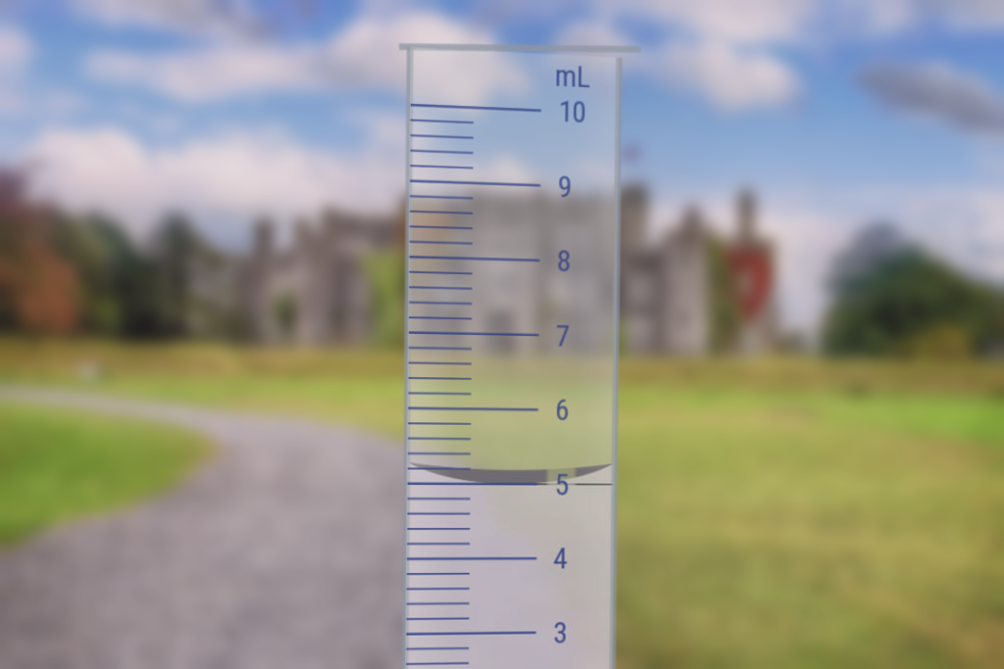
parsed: **5** mL
